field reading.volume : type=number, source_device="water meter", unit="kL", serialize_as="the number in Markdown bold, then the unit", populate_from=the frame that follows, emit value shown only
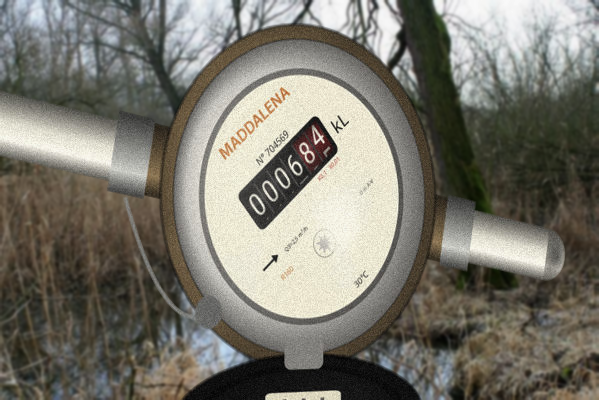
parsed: **6.84** kL
